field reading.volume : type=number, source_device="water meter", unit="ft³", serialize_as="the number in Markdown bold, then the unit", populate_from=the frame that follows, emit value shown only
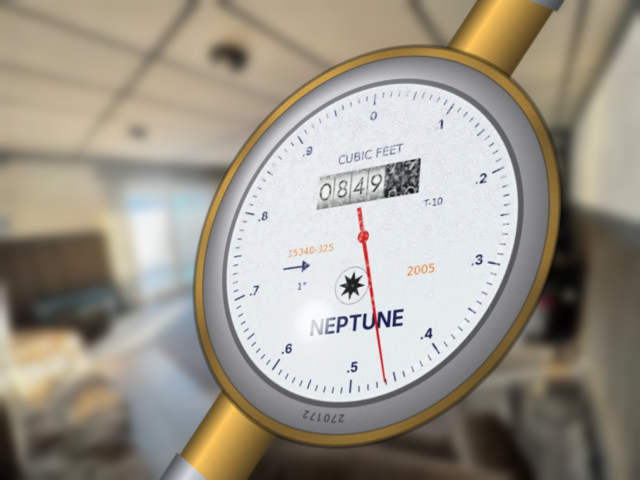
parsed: **84979.46** ft³
